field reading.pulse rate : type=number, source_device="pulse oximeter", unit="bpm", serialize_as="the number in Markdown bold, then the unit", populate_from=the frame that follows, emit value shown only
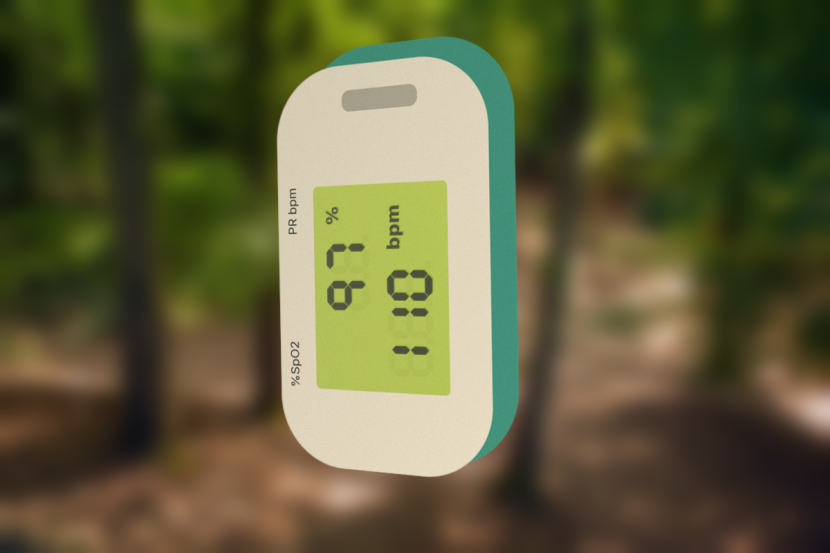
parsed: **110** bpm
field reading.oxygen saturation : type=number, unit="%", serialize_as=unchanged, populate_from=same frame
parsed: **97** %
